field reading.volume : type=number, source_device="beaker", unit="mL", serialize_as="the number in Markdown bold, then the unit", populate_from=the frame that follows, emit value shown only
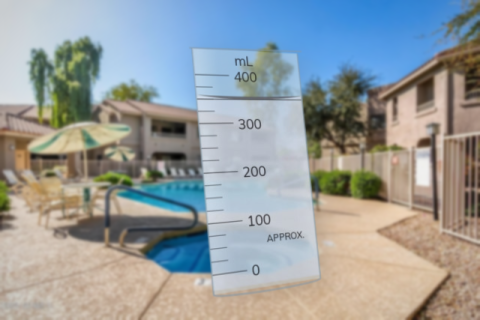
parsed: **350** mL
